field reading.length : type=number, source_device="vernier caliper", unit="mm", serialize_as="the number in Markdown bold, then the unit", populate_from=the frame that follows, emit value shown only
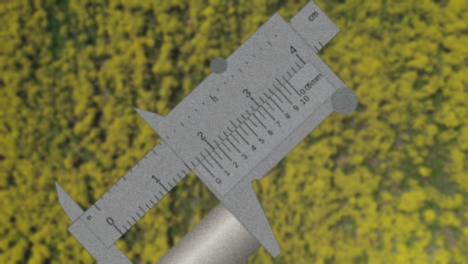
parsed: **17.0** mm
